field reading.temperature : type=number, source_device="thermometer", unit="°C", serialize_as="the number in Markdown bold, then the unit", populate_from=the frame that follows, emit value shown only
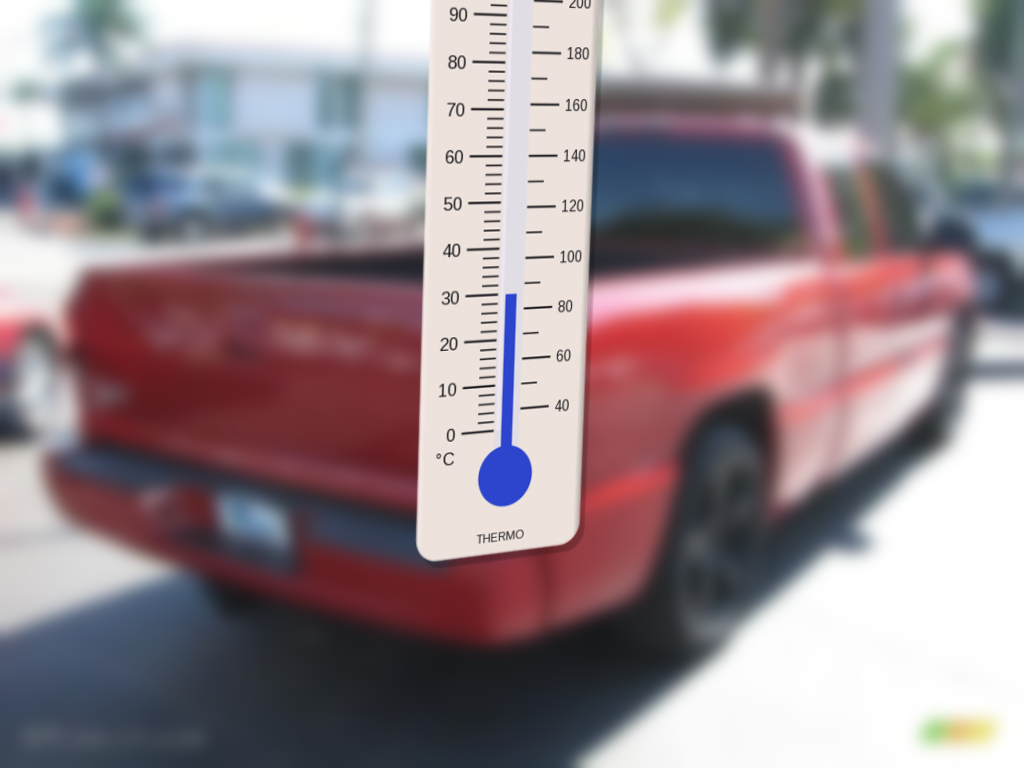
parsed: **30** °C
